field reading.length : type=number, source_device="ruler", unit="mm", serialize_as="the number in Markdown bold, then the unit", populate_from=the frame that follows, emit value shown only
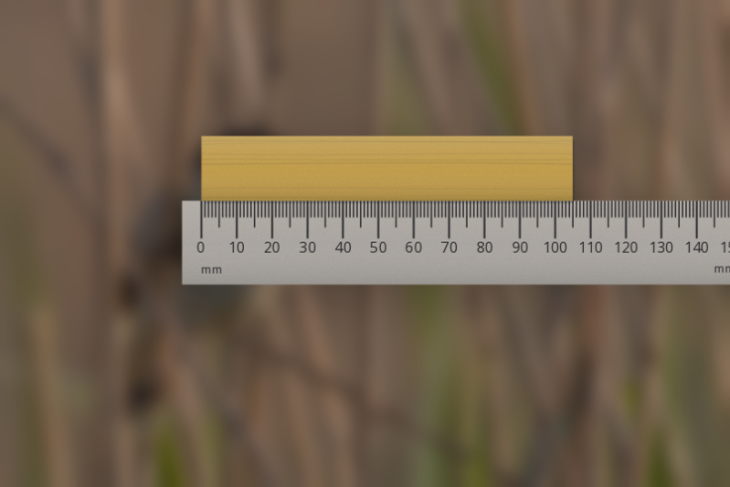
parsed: **105** mm
